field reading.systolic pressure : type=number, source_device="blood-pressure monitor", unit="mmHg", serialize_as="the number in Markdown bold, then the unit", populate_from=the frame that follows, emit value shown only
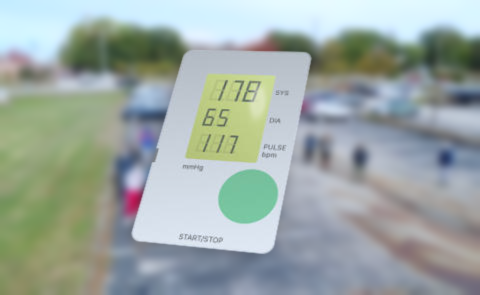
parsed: **178** mmHg
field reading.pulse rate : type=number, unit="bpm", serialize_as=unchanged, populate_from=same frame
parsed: **117** bpm
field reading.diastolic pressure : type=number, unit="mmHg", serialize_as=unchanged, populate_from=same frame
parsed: **65** mmHg
